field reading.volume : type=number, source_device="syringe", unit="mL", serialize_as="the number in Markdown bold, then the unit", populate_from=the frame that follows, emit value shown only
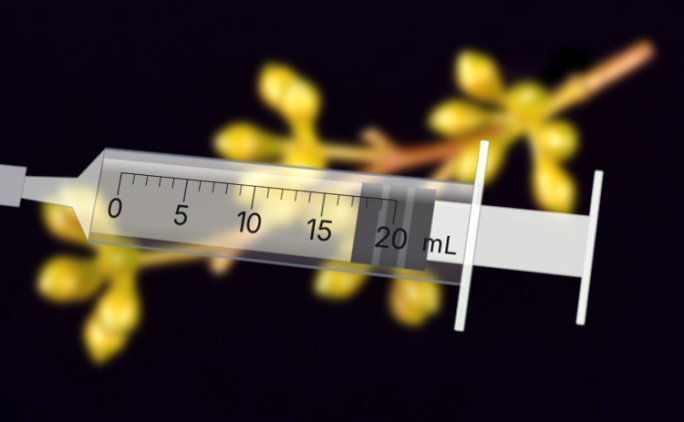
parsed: **17.5** mL
